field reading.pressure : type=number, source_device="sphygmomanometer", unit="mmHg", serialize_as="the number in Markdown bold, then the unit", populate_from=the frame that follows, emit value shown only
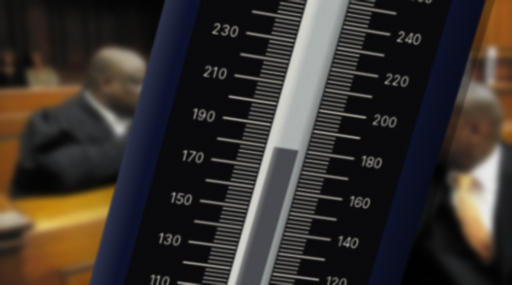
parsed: **180** mmHg
